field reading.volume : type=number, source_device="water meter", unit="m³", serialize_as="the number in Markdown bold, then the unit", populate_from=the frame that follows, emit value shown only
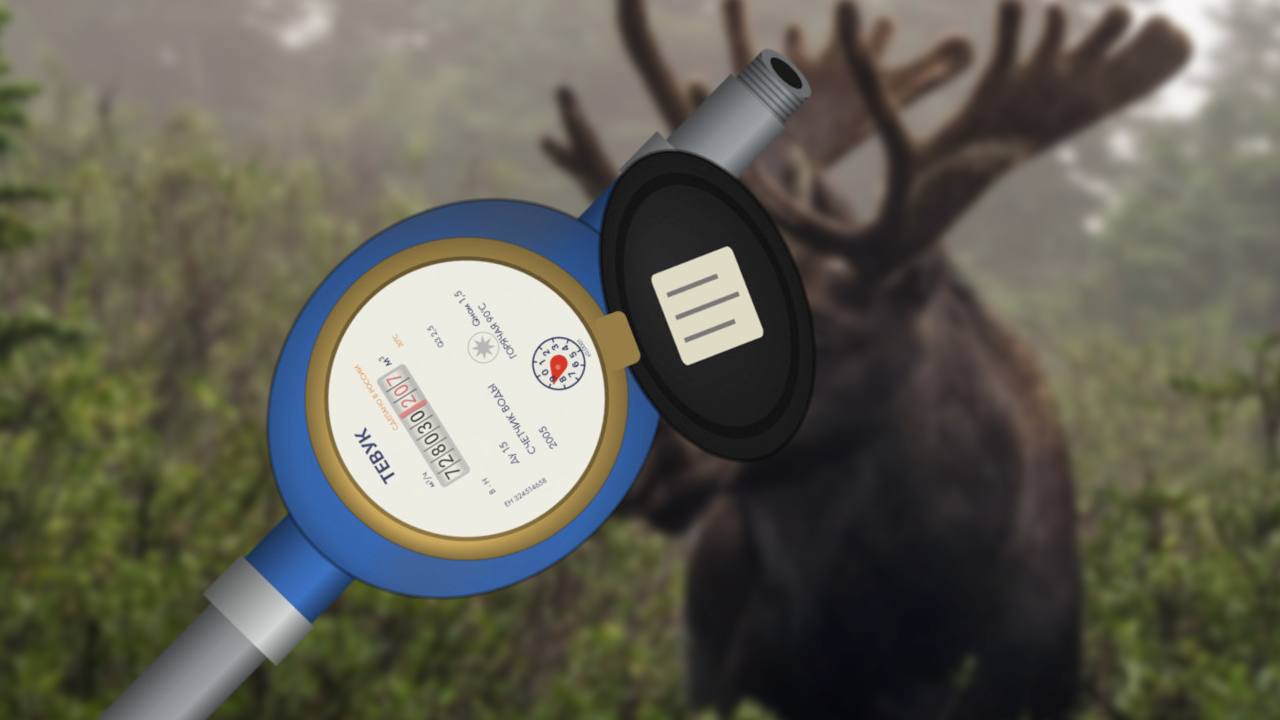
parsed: **728030.2078** m³
